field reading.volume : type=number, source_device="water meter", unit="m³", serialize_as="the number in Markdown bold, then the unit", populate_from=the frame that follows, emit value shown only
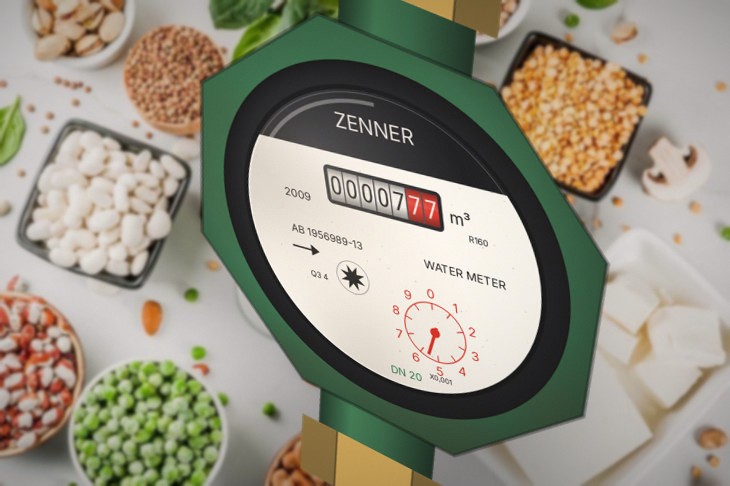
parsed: **7.775** m³
